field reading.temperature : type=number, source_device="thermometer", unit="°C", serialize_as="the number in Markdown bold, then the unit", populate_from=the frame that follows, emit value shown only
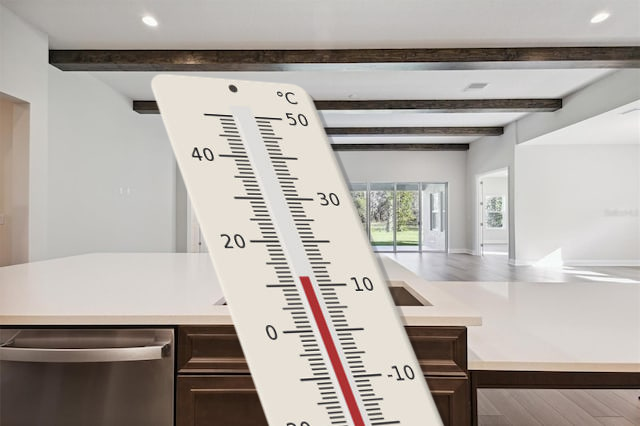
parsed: **12** °C
